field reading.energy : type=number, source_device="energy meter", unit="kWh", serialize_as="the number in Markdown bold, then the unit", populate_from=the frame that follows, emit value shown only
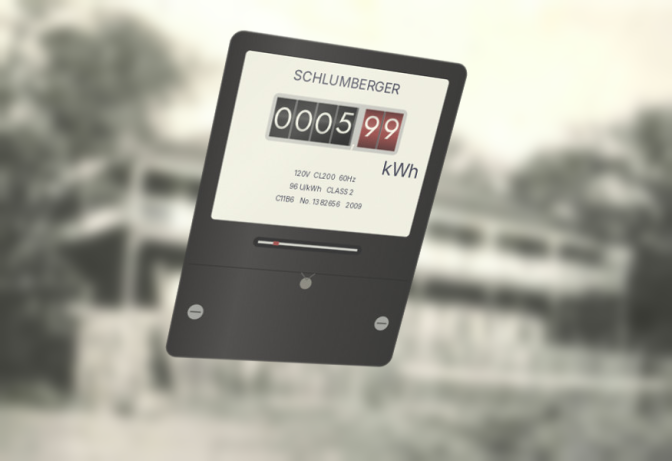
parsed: **5.99** kWh
